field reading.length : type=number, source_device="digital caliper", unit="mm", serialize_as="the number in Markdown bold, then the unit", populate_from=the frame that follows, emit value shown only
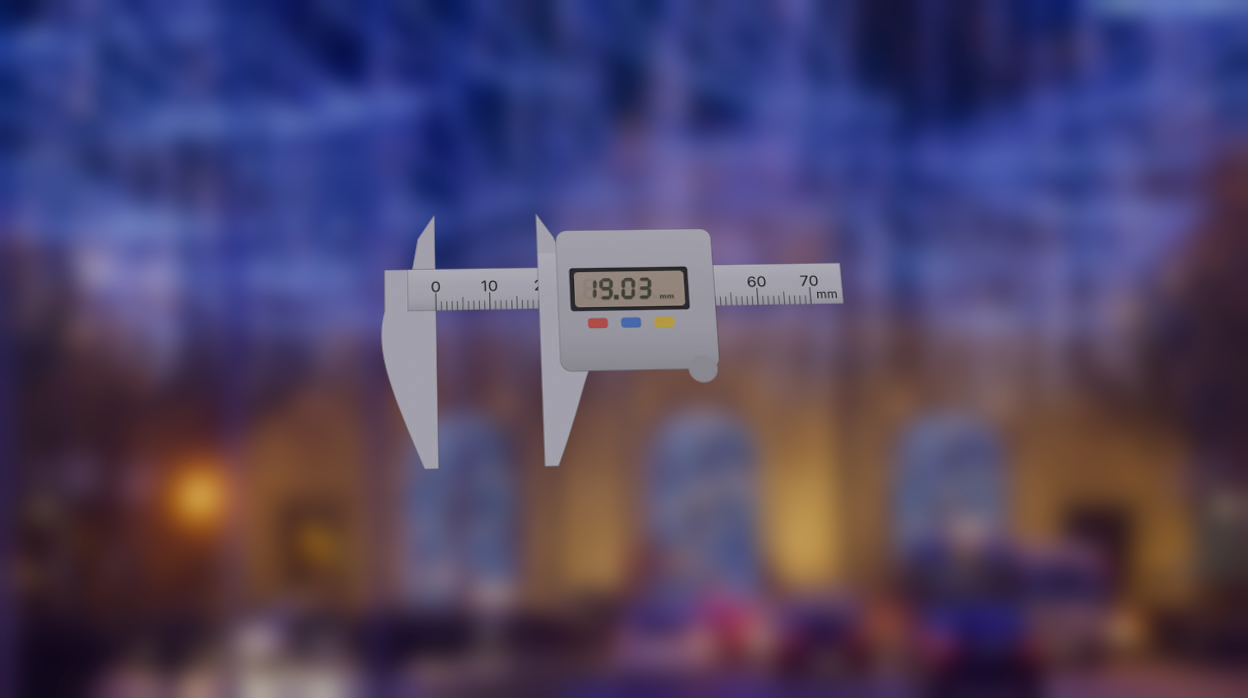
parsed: **19.03** mm
